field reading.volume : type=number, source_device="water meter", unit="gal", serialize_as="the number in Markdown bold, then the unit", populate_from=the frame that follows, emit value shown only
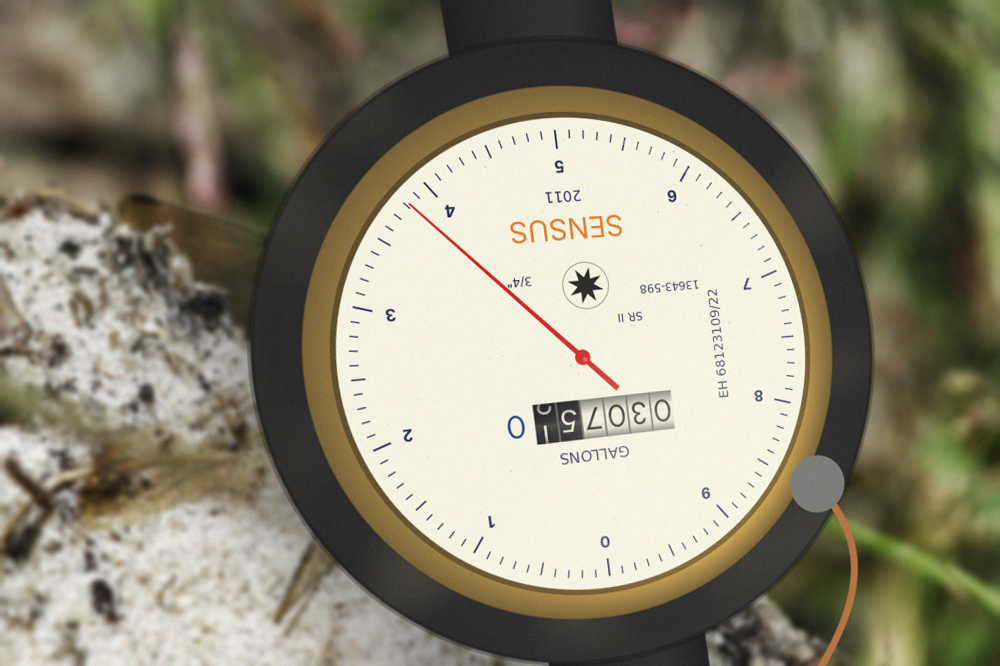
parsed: **307513.8** gal
